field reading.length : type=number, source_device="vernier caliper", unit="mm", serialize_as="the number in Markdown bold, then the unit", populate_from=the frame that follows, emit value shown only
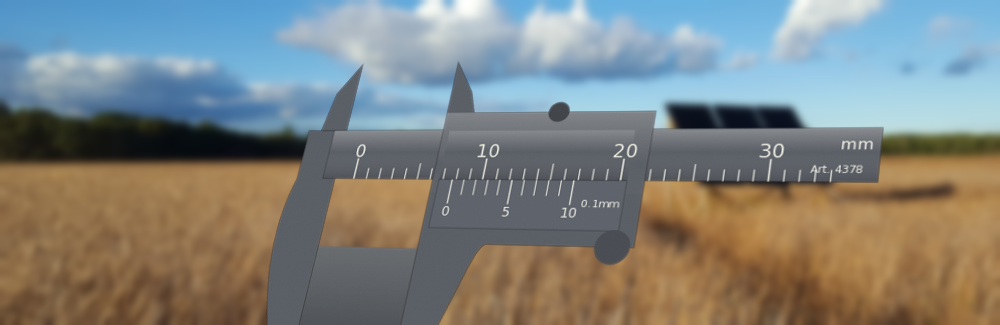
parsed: **7.7** mm
